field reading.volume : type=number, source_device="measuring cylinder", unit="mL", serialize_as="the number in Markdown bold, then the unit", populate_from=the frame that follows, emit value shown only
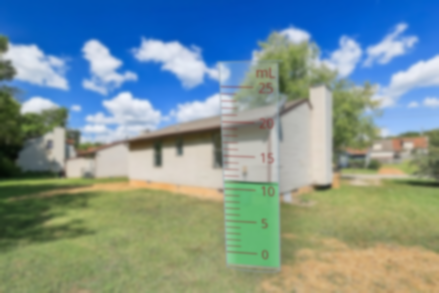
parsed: **11** mL
